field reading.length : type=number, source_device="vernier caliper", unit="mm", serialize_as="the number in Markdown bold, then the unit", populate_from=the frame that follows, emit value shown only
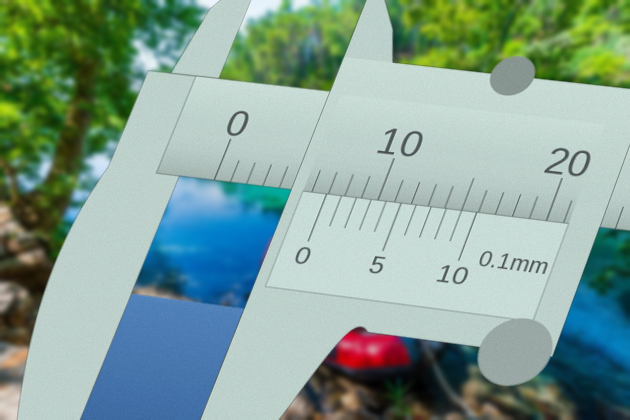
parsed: **6.9** mm
